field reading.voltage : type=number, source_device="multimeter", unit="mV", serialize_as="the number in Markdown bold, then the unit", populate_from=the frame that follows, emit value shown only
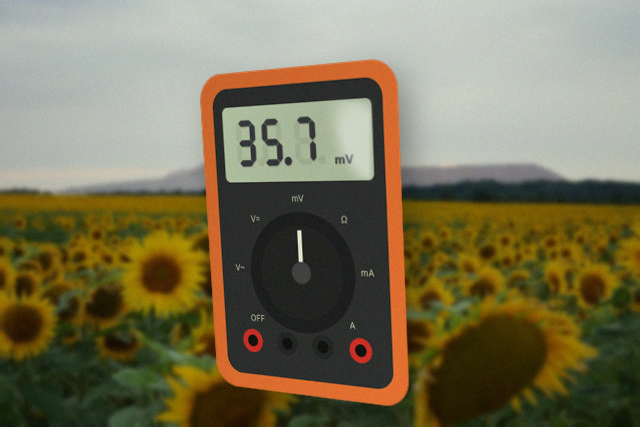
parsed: **35.7** mV
